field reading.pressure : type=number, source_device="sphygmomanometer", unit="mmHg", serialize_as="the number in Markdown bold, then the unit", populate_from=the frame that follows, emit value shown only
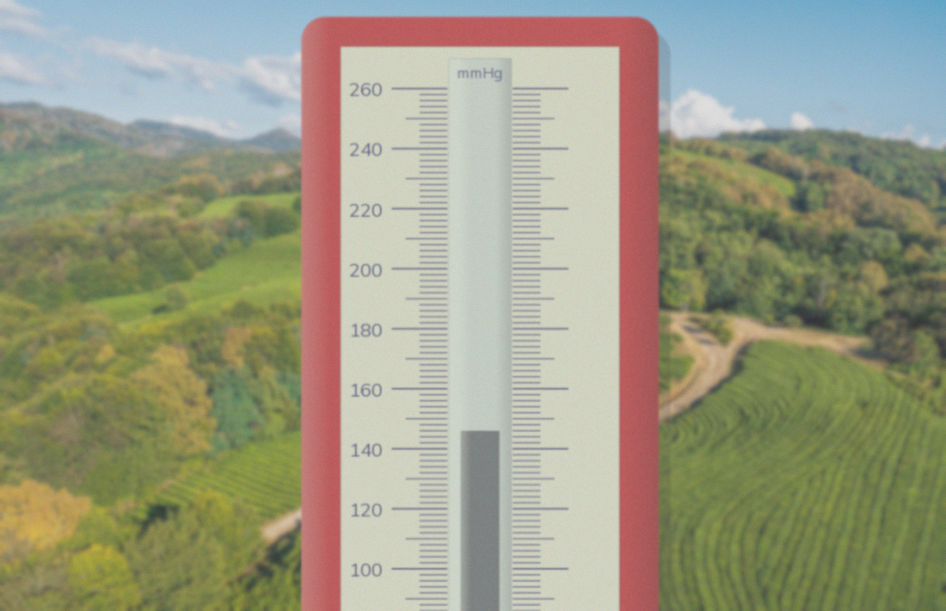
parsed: **146** mmHg
